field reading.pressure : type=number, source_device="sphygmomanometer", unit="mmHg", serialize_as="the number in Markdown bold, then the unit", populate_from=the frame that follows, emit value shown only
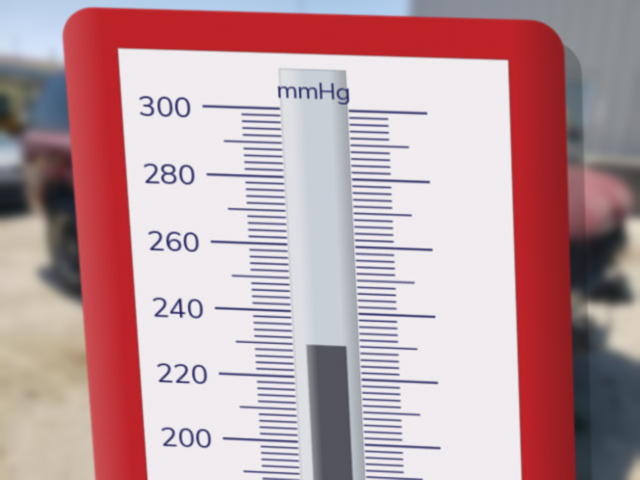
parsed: **230** mmHg
